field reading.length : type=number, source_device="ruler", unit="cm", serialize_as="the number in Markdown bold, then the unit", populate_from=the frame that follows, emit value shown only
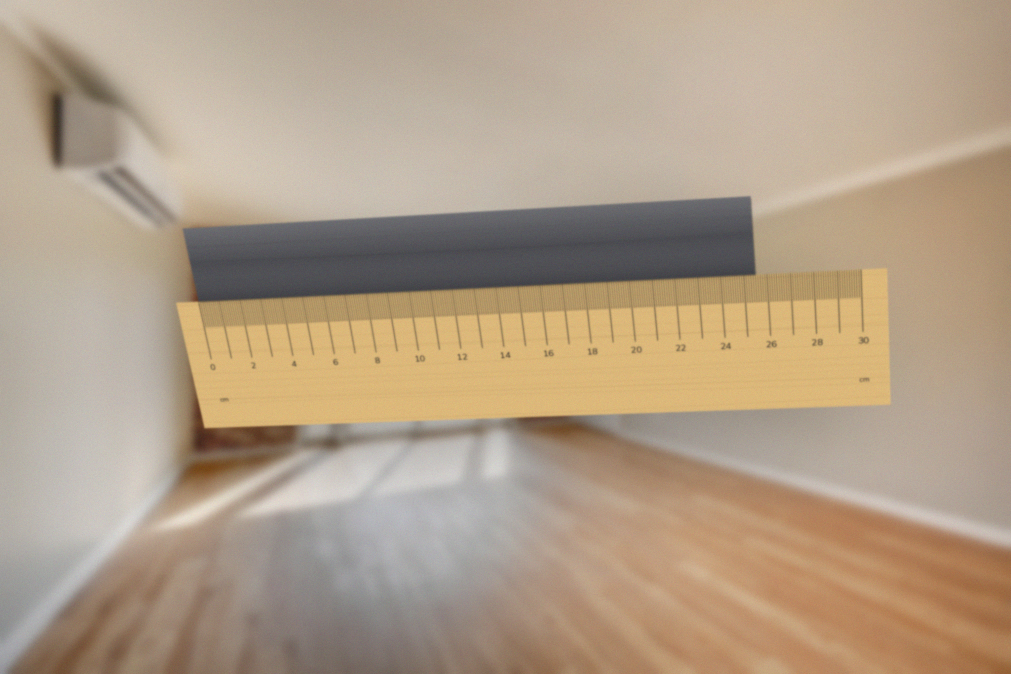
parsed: **25.5** cm
